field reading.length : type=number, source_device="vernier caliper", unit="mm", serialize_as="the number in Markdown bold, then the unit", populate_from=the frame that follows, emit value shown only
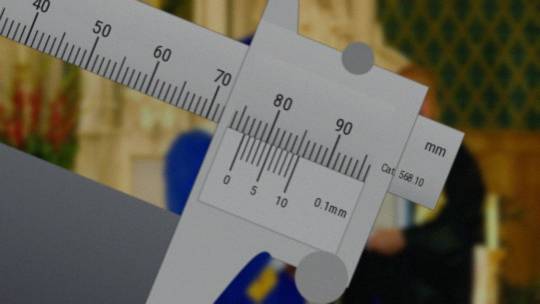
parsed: **76.4** mm
